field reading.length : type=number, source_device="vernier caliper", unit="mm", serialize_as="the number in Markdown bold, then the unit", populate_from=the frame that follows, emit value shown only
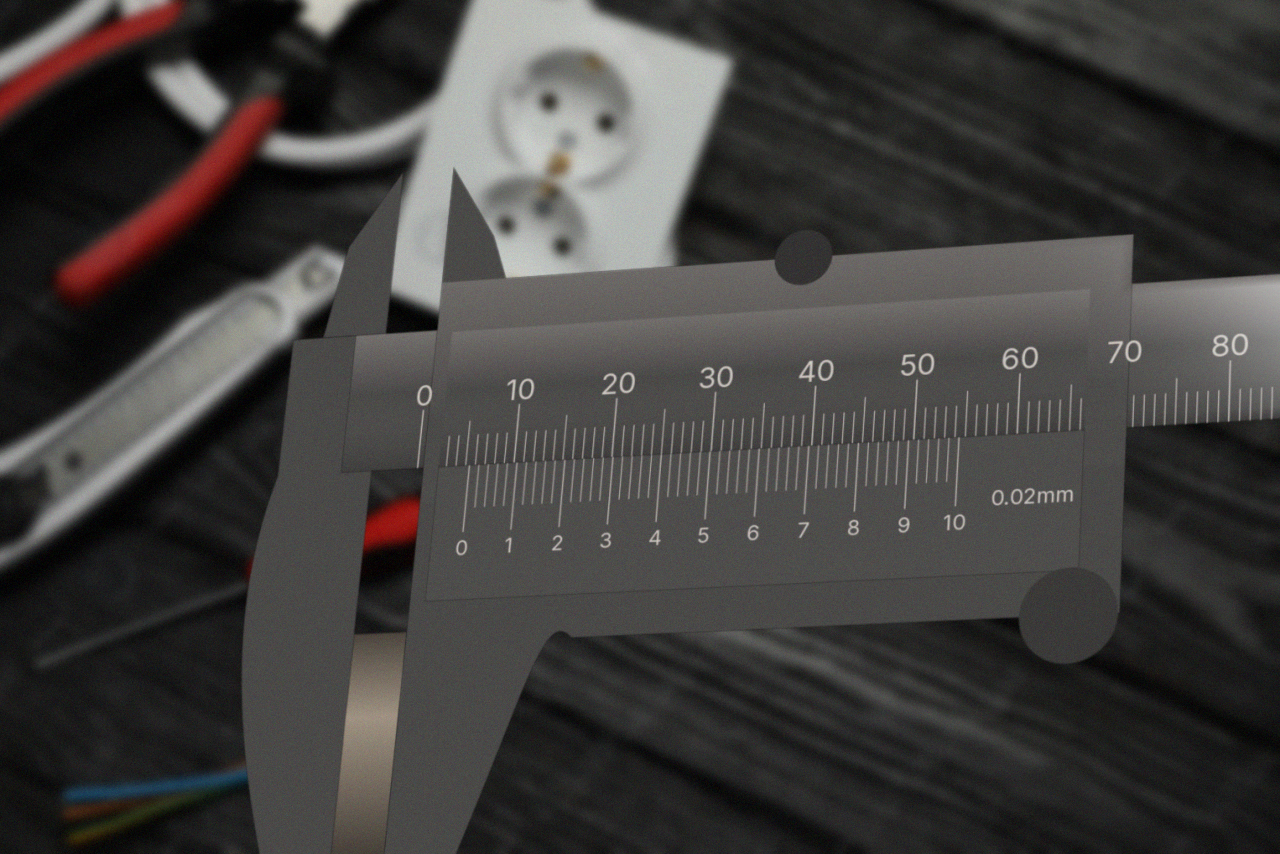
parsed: **5.4** mm
